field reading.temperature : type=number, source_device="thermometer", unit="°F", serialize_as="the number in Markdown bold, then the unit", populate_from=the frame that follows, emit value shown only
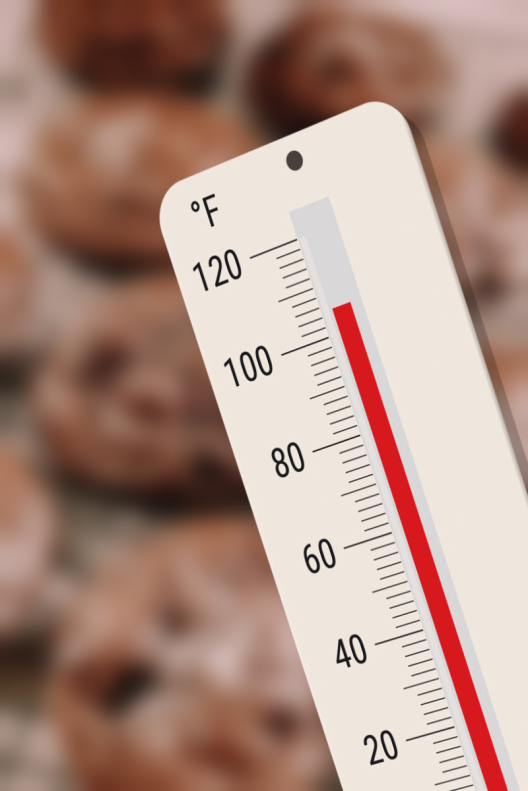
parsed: **105** °F
